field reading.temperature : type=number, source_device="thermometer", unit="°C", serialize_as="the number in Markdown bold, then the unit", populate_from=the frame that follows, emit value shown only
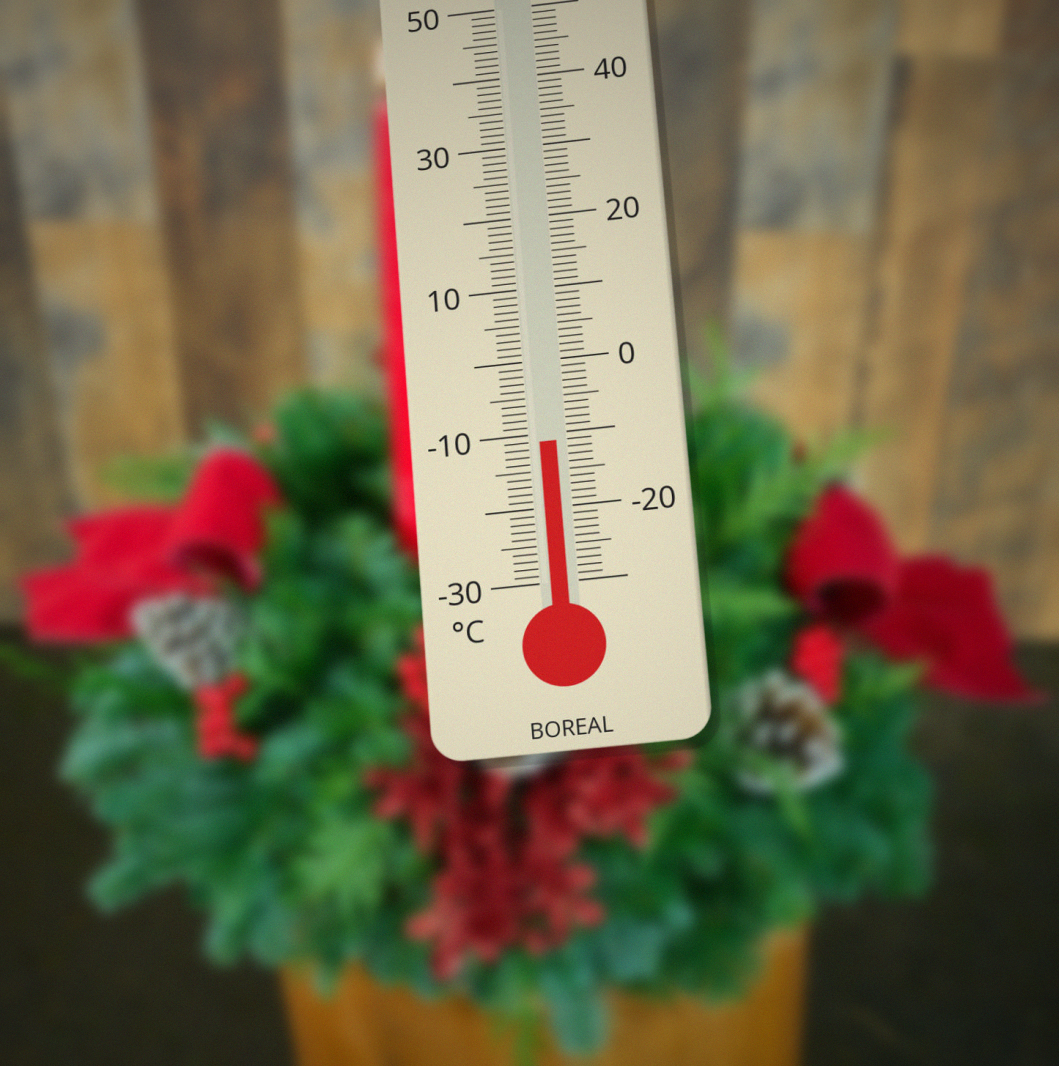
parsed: **-11** °C
